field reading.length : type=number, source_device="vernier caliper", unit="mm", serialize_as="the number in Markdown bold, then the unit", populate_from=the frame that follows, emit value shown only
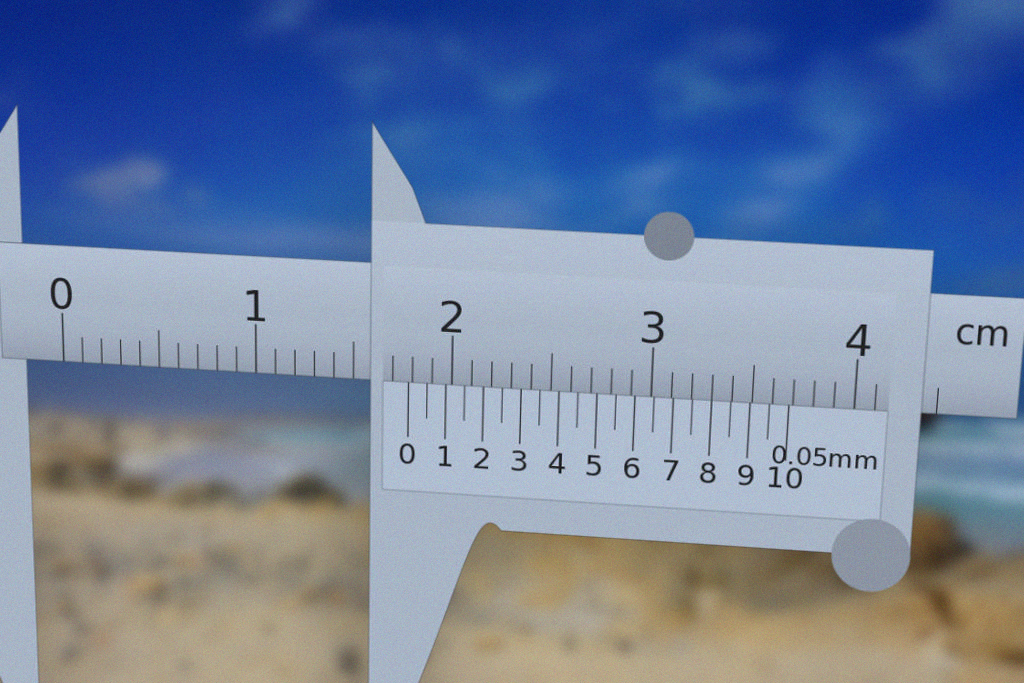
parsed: **17.8** mm
